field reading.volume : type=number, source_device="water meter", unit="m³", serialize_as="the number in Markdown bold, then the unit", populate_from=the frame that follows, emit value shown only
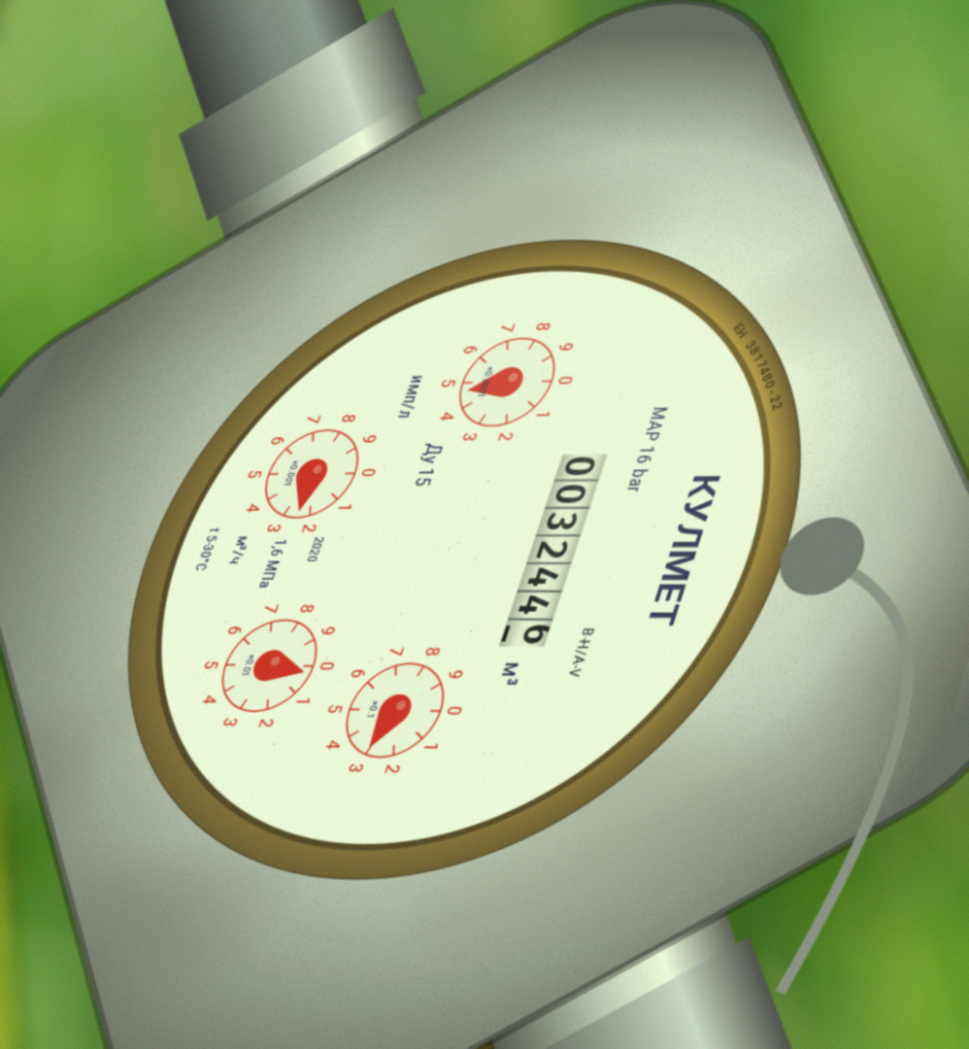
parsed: **32446.3024** m³
